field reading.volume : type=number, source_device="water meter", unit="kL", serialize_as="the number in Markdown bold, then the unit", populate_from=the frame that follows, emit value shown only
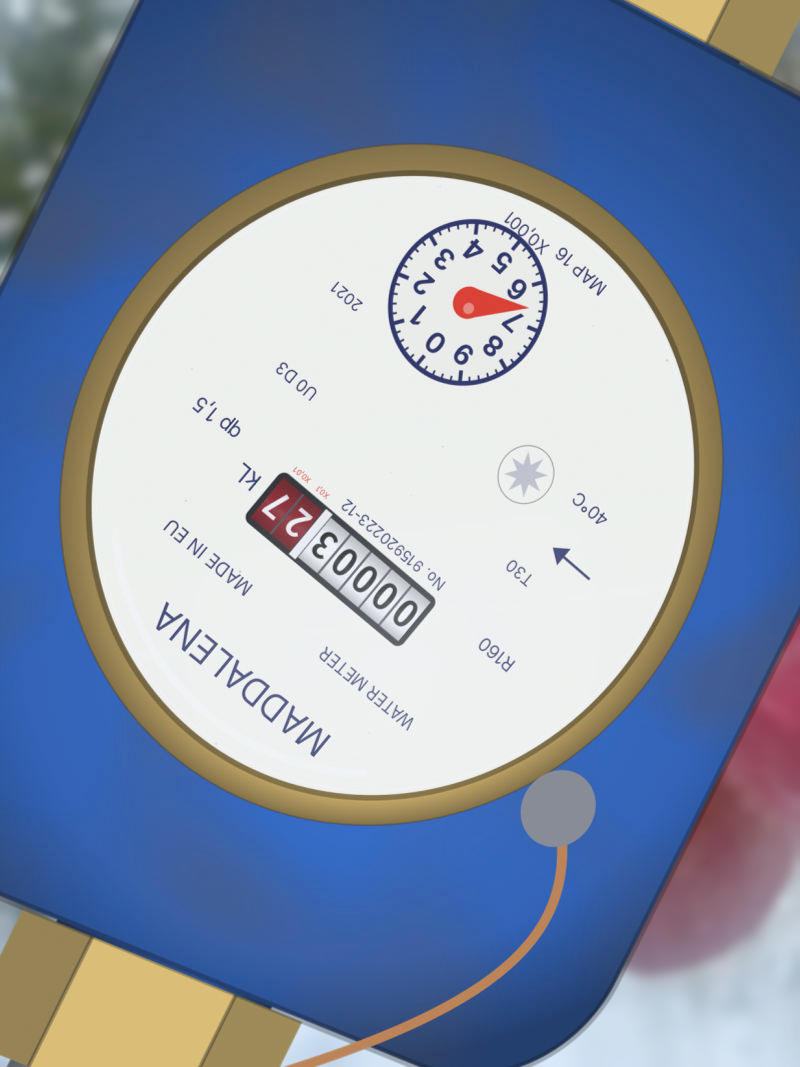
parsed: **3.276** kL
